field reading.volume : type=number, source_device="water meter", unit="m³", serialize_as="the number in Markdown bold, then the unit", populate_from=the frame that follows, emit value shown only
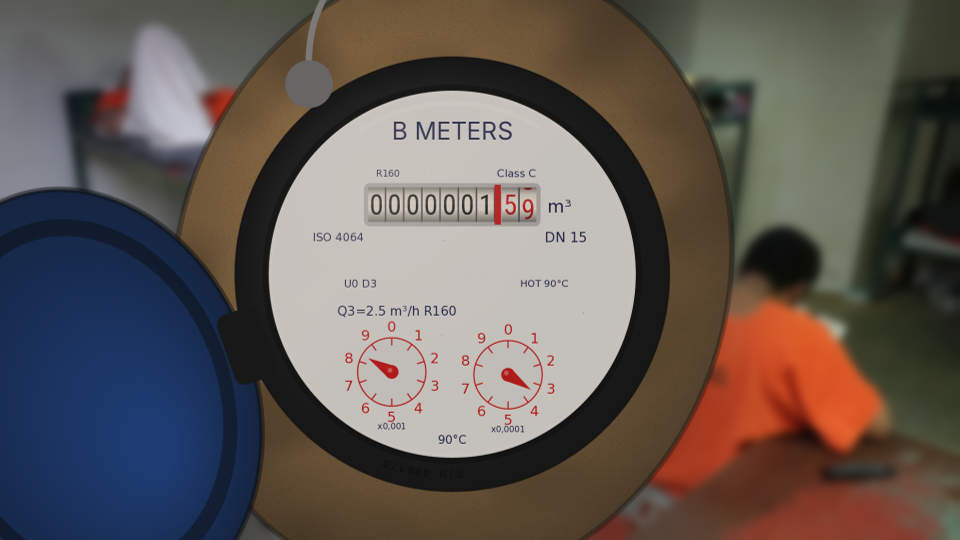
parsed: **1.5883** m³
